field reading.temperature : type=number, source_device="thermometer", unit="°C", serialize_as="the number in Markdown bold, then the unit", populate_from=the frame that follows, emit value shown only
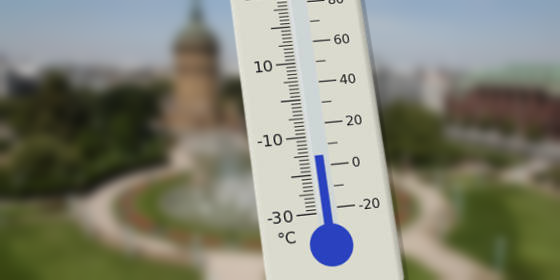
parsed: **-15** °C
